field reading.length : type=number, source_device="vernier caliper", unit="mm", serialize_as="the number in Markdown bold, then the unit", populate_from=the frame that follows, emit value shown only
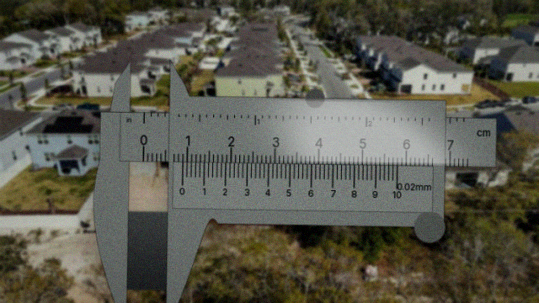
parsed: **9.0** mm
